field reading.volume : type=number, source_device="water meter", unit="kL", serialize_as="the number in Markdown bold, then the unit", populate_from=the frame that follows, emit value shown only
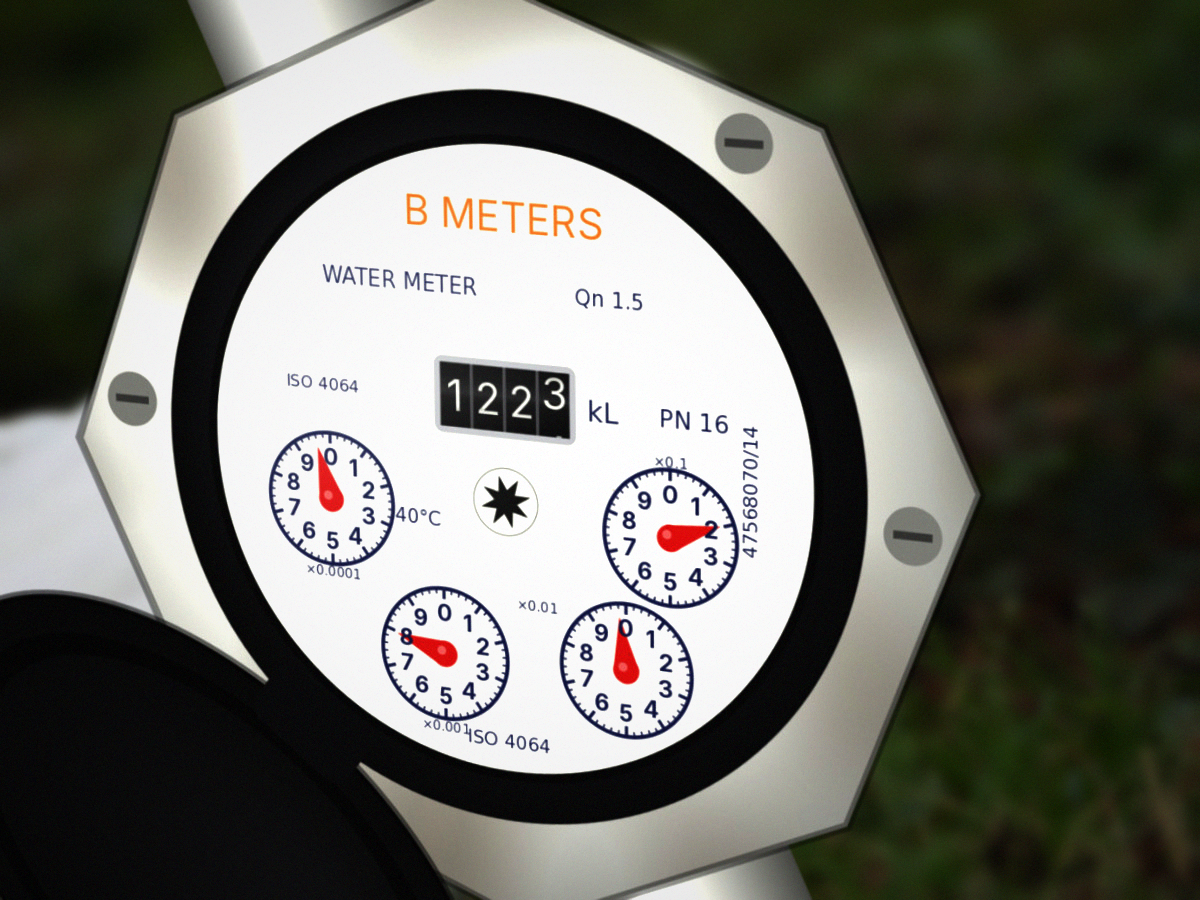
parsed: **1223.1979** kL
